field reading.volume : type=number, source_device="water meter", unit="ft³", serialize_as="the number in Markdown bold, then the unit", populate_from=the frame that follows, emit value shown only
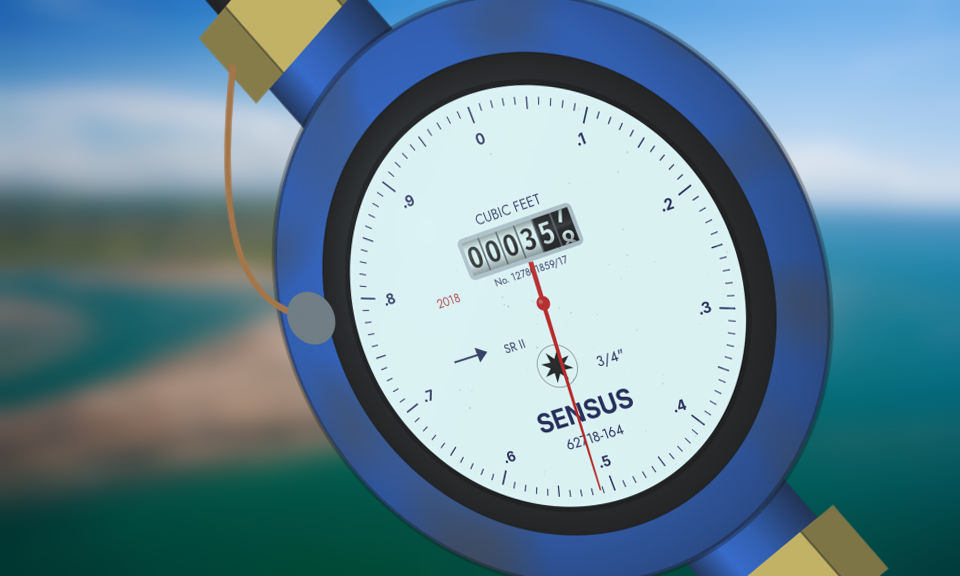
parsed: **357.51** ft³
